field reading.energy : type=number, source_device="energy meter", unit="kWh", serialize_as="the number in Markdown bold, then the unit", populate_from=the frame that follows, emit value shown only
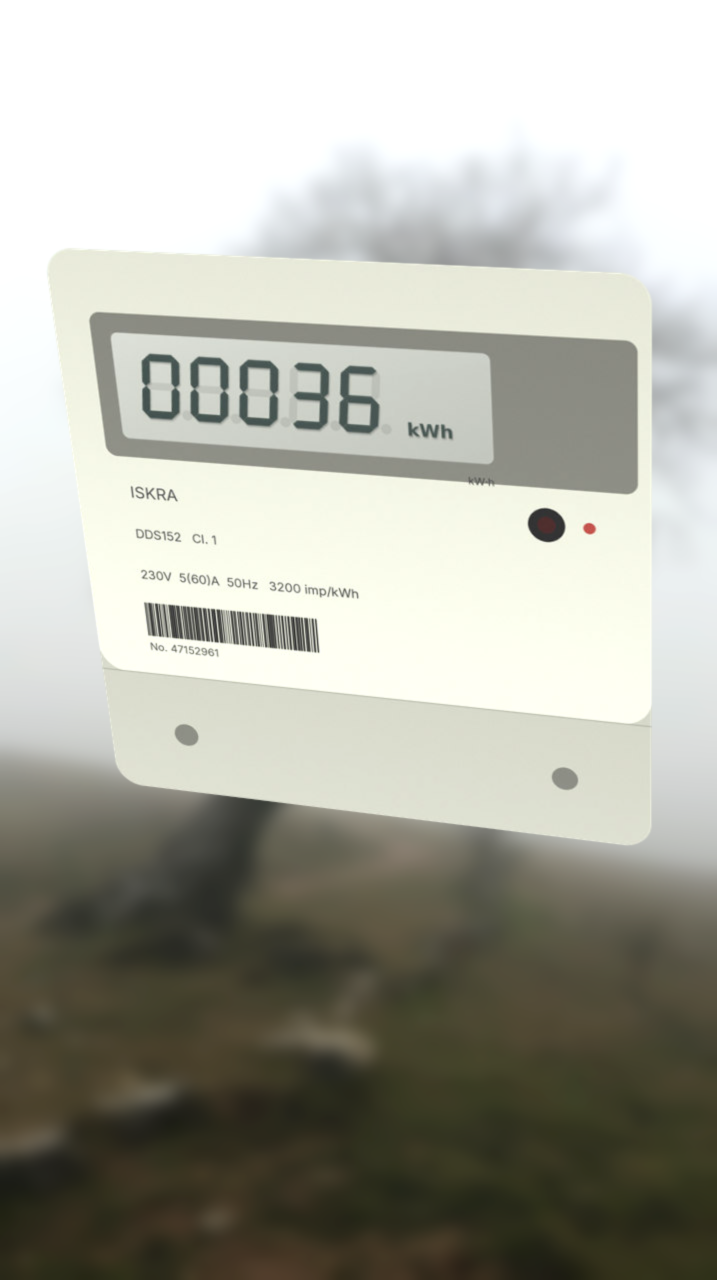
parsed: **36** kWh
